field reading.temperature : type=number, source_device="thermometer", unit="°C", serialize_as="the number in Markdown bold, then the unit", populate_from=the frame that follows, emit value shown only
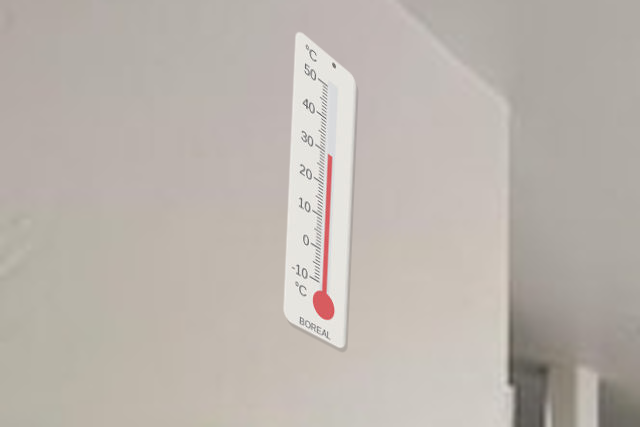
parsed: **30** °C
